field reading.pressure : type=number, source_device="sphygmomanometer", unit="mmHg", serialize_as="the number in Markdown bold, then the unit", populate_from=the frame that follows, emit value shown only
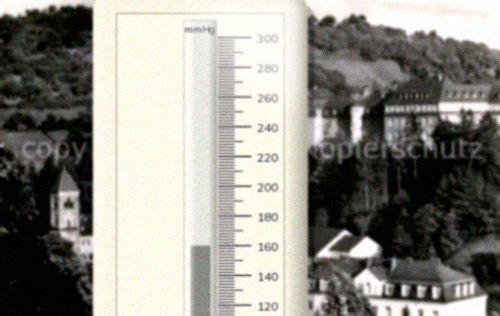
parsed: **160** mmHg
